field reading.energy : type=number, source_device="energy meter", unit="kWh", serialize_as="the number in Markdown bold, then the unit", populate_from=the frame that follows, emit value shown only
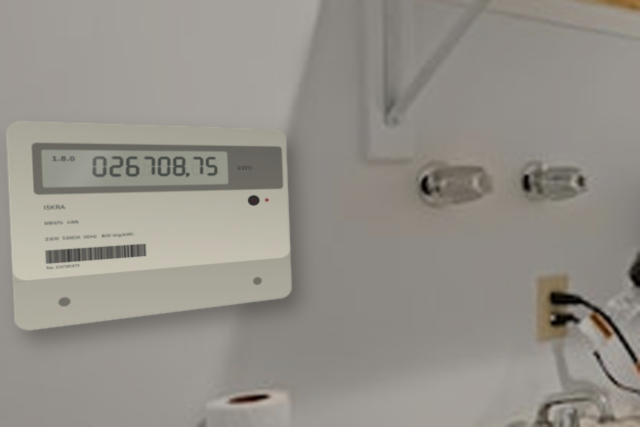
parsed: **26708.75** kWh
